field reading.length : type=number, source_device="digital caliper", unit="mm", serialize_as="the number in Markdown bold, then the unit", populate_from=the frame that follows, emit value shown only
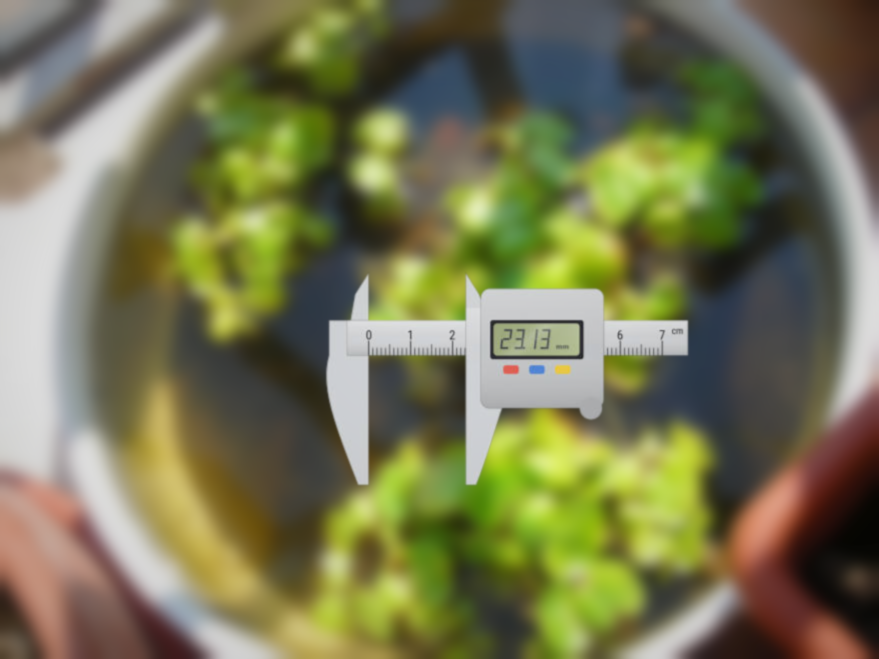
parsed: **23.13** mm
